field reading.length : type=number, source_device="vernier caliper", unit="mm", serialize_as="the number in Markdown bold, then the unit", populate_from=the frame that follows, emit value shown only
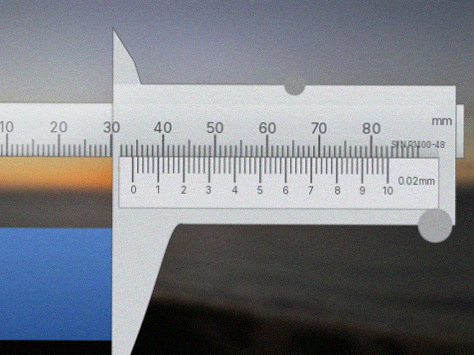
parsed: **34.2** mm
